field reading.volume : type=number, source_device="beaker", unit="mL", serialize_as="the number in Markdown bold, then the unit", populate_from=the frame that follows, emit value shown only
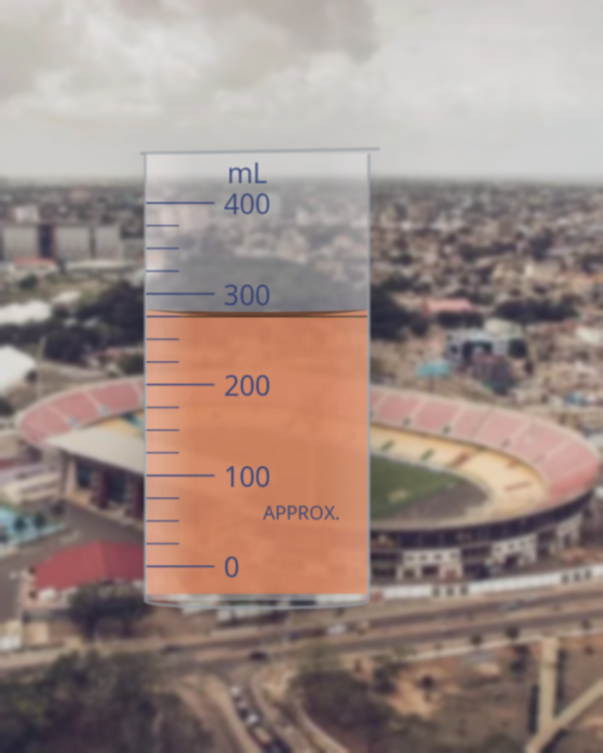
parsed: **275** mL
